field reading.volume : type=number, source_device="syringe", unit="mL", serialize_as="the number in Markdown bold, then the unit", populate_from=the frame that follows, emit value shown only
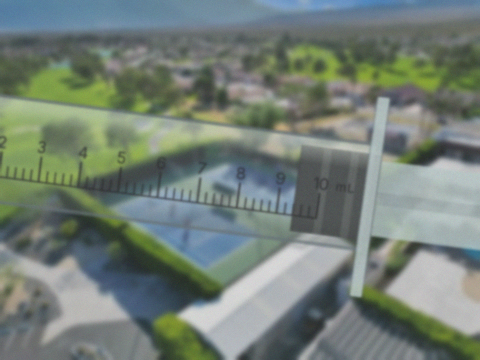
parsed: **9.4** mL
